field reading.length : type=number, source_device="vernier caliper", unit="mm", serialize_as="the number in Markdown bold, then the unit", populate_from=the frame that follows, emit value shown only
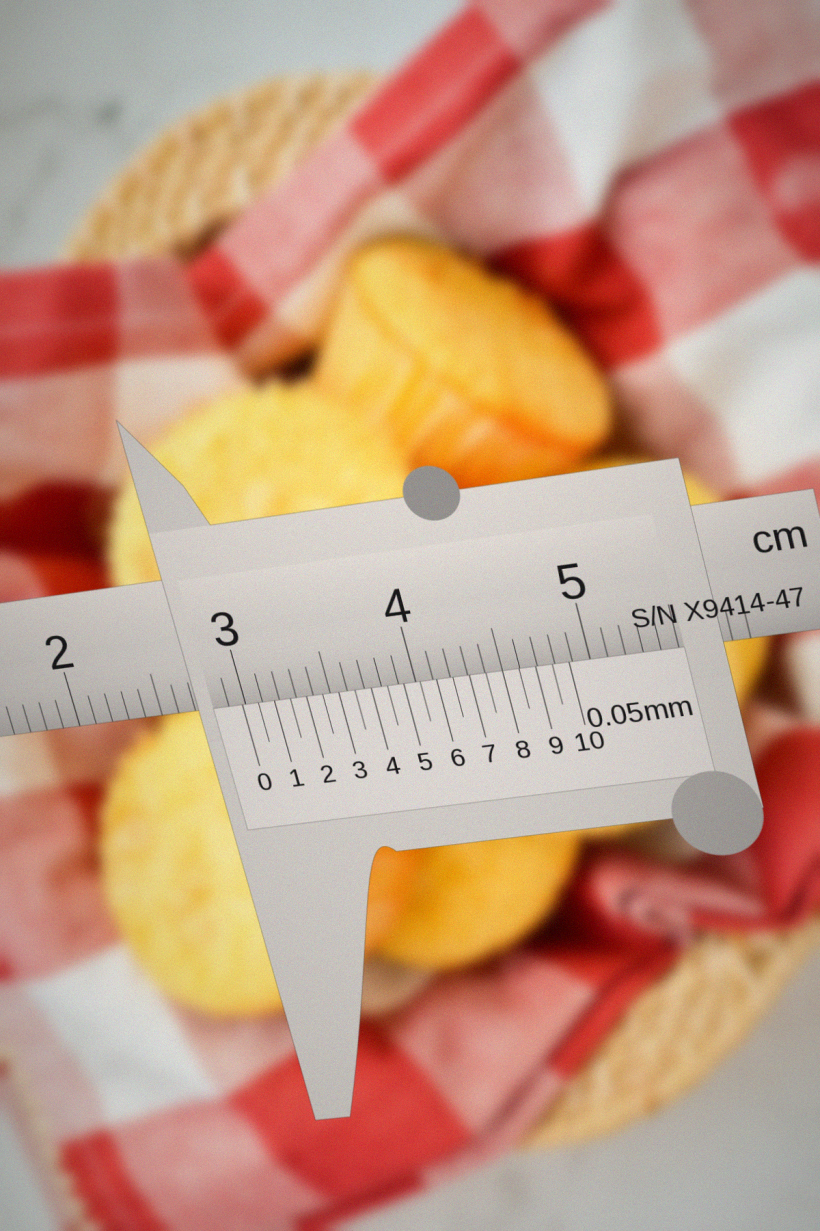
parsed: **29.8** mm
